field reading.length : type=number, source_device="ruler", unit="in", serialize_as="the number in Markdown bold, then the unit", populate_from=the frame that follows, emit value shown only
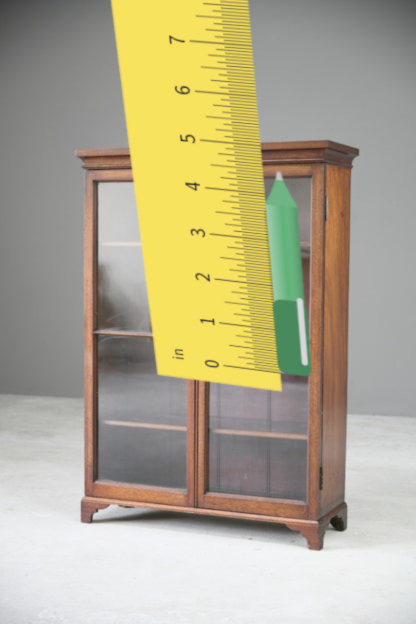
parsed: **4.5** in
